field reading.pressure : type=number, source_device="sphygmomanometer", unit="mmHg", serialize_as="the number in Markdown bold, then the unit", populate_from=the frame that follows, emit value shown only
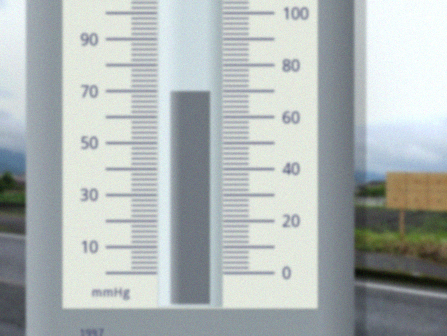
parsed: **70** mmHg
